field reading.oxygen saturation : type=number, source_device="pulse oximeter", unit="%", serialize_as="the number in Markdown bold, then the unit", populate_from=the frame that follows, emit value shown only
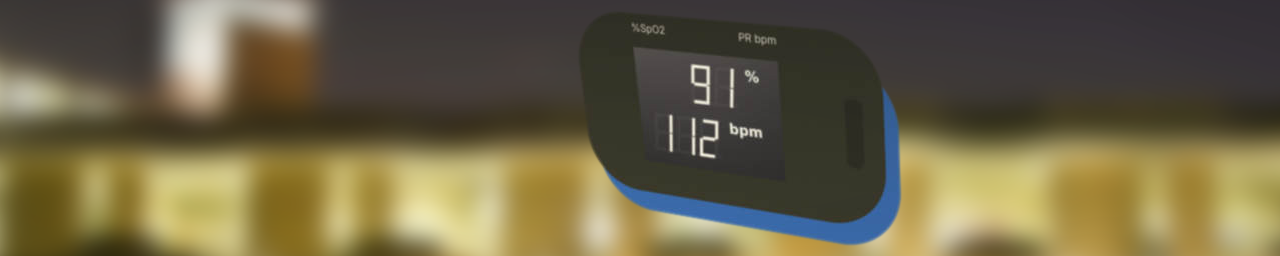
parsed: **91** %
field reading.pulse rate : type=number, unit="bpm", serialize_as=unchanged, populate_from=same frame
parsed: **112** bpm
